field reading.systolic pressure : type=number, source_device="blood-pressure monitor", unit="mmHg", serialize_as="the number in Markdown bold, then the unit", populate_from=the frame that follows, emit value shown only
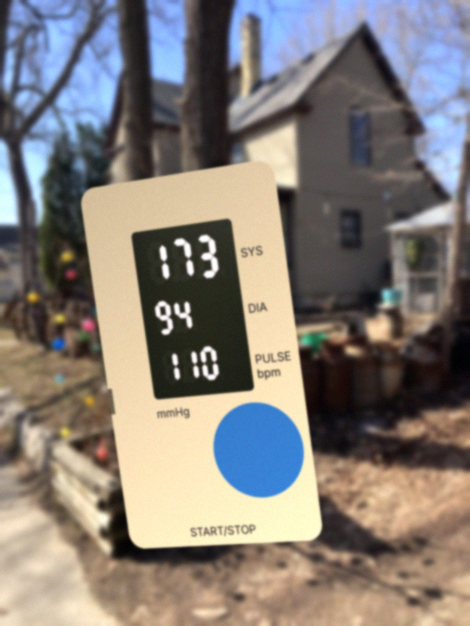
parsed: **173** mmHg
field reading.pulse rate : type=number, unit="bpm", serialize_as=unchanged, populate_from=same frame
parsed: **110** bpm
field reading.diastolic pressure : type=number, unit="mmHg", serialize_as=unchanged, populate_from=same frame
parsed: **94** mmHg
